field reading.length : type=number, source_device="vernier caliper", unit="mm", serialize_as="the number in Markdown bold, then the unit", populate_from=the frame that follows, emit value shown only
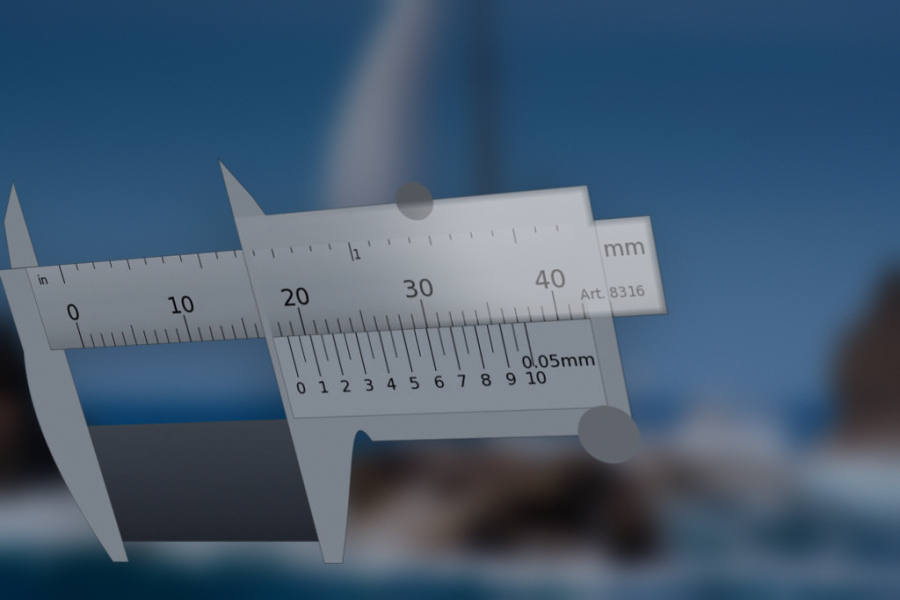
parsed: **18.5** mm
